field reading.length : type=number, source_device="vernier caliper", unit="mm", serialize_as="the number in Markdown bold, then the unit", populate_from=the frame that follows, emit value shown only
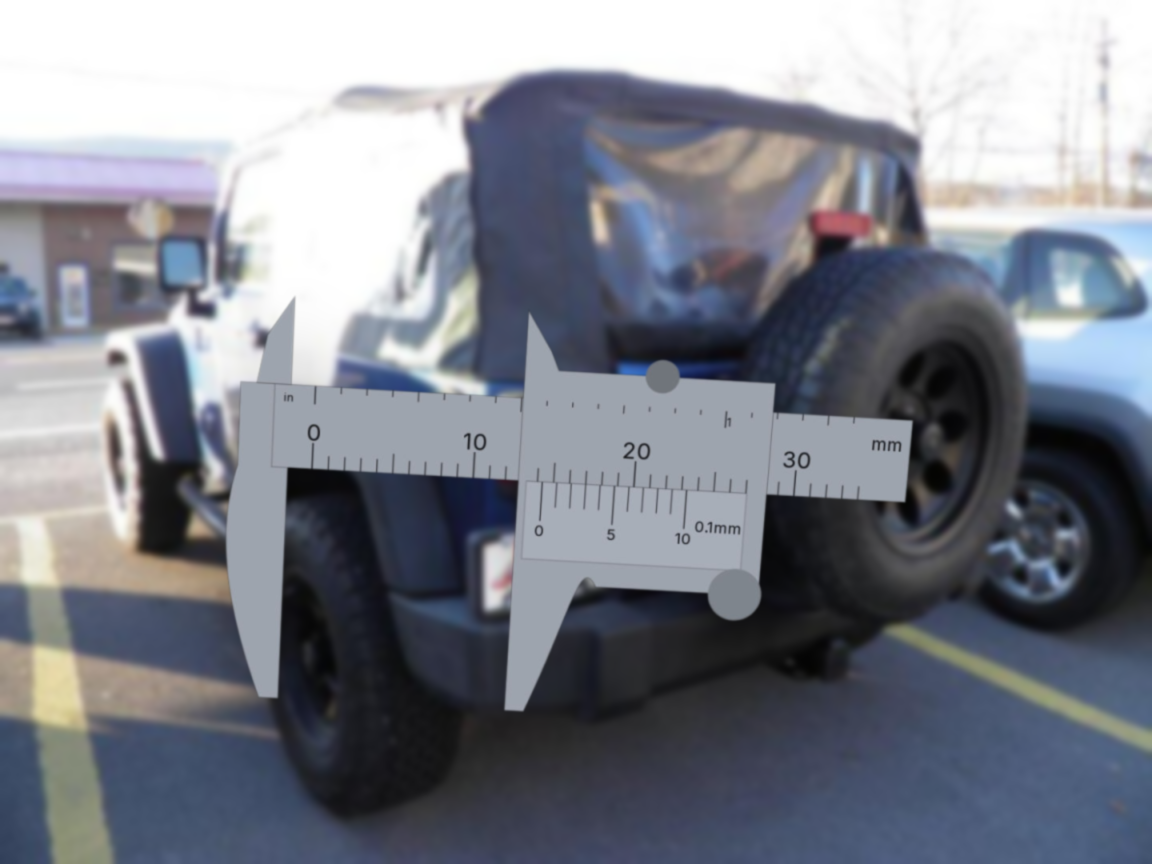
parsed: **14.3** mm
